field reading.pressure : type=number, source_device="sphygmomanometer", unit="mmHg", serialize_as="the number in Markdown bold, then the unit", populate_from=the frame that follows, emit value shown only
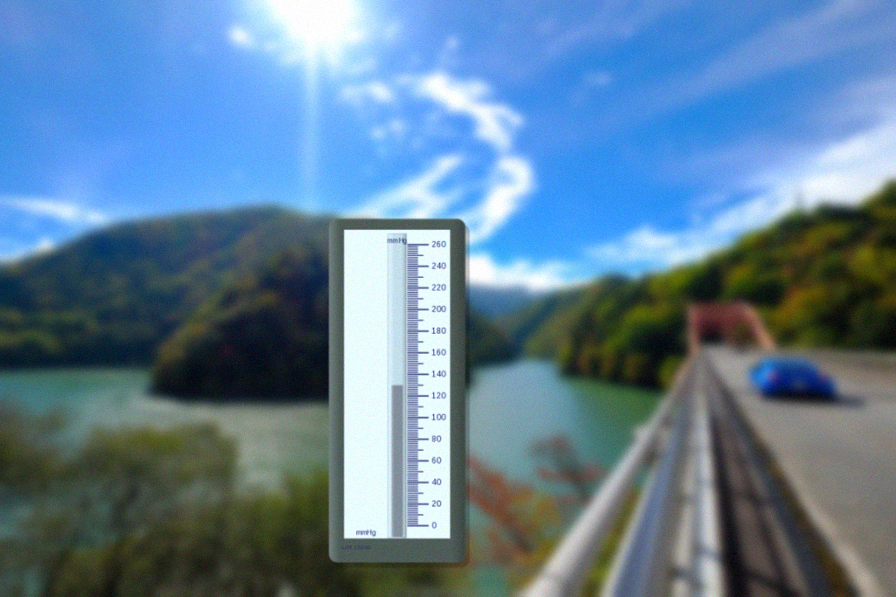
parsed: **130** mmHg
